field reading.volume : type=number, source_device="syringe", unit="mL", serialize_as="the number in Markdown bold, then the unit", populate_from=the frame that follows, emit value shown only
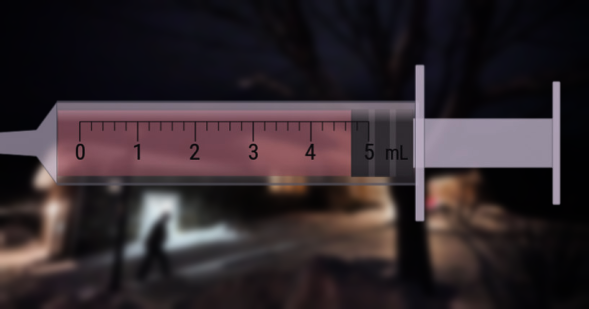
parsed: **4.7** mL
